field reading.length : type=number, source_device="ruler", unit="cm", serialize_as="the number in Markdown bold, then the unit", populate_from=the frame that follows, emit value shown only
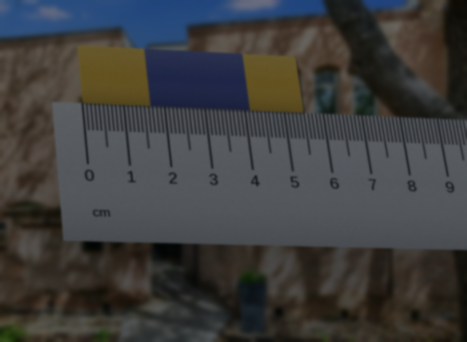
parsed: **5.5** cm
